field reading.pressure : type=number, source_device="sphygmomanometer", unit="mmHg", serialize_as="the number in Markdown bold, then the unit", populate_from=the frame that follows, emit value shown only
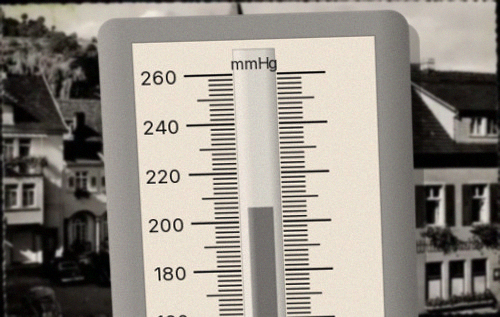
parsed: **206** mmHg
